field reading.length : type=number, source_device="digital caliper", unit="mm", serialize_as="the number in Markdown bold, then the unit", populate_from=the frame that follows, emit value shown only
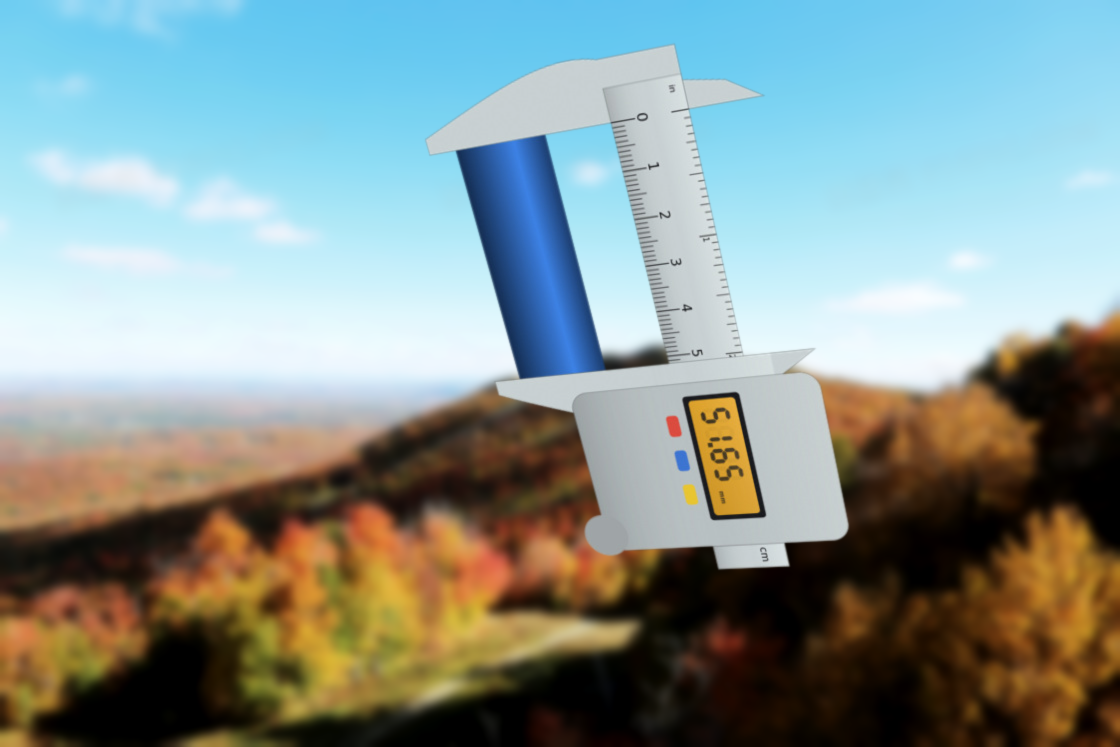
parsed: **51.65** mm
